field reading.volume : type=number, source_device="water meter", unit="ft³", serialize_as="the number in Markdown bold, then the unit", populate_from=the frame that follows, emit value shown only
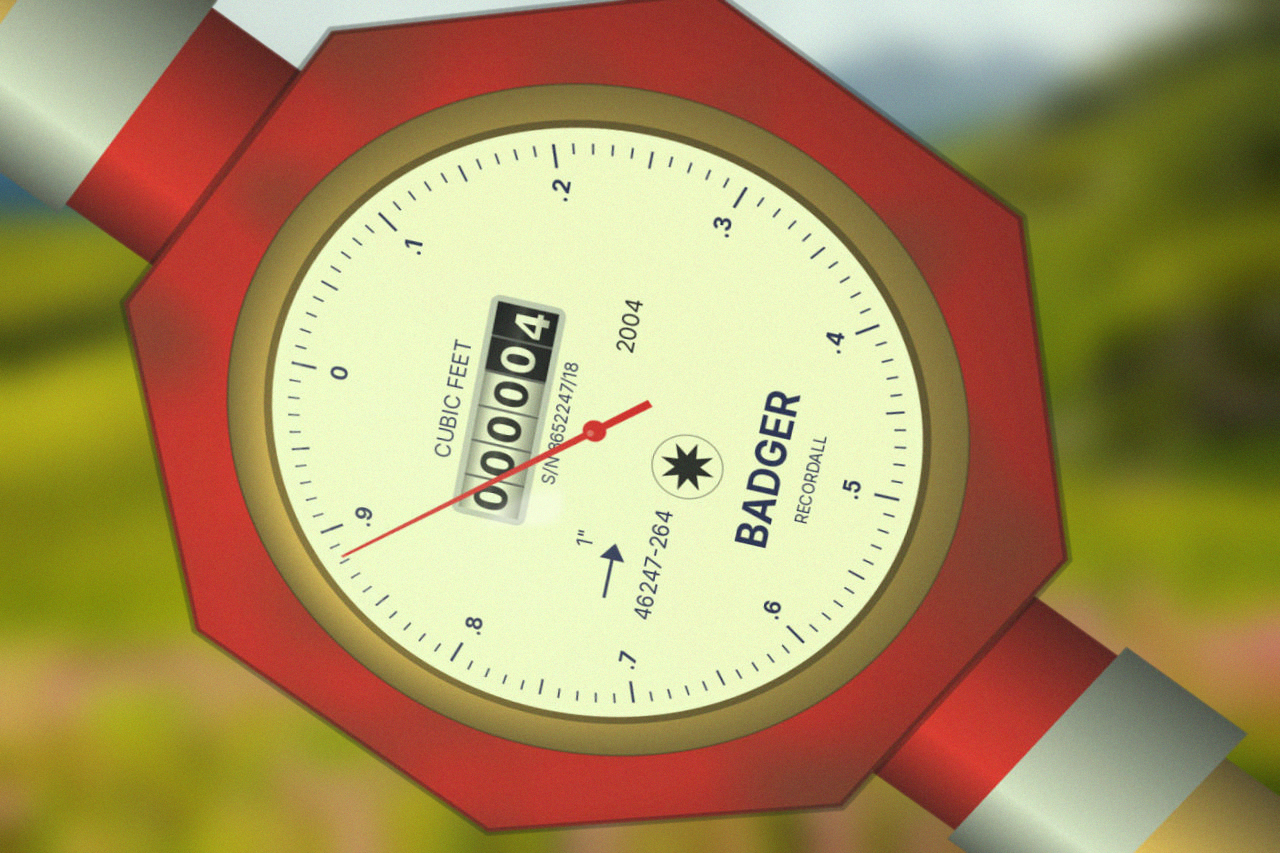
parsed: **3.88** ft³
